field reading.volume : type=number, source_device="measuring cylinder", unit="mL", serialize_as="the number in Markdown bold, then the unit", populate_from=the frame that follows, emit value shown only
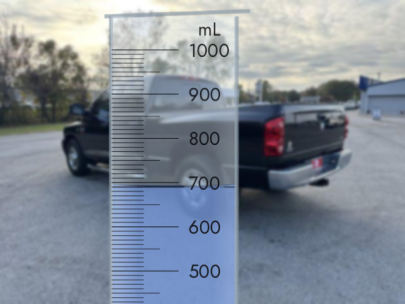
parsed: **690** mL
